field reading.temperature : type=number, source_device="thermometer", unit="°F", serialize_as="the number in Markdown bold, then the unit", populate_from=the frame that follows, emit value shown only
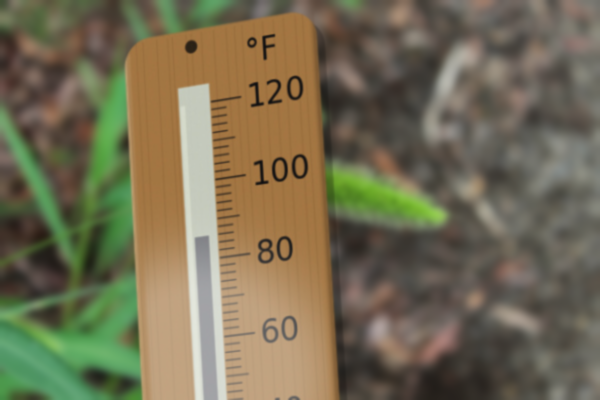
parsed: **86** °F
